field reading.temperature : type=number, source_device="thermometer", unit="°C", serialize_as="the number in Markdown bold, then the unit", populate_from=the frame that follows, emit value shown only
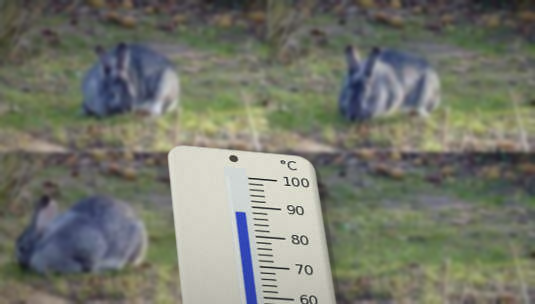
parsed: **88** °C
